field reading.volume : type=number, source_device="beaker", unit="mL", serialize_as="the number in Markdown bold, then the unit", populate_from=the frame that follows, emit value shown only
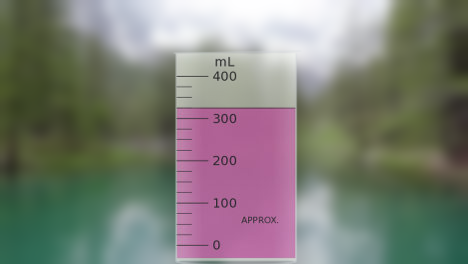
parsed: **325** mL
